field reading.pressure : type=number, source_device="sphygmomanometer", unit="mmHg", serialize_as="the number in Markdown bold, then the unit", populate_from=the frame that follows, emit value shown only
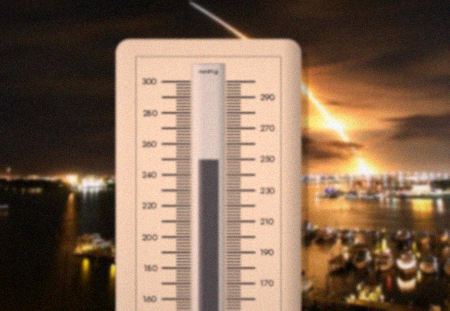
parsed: **250** mmHg
